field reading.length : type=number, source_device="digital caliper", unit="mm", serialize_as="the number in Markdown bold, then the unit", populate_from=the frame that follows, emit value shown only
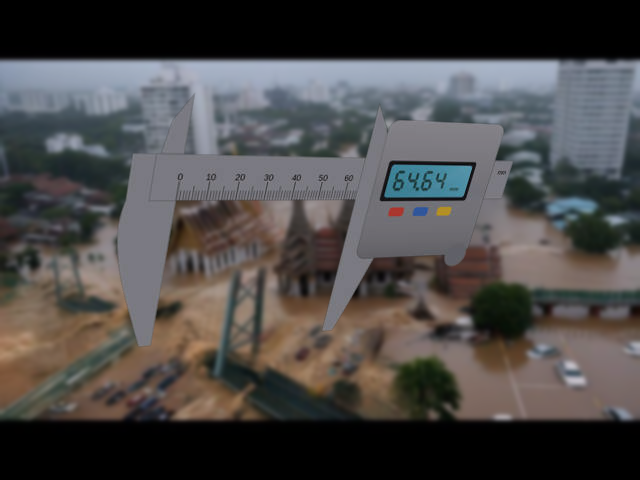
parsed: **64.64** mm
